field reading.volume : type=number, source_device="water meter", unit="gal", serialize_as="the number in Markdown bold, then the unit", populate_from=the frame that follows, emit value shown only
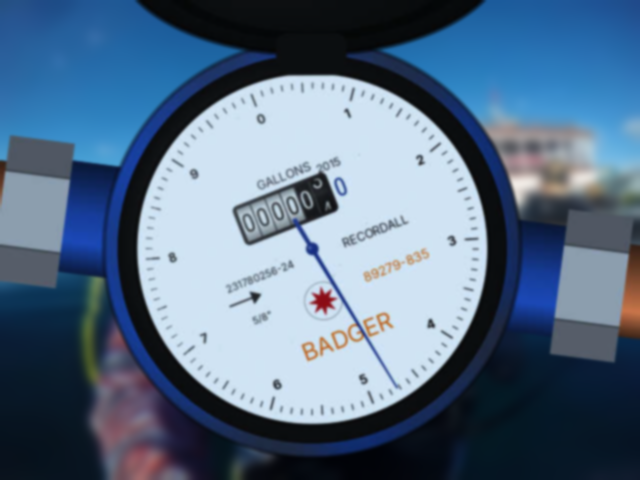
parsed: **34.7** gal
